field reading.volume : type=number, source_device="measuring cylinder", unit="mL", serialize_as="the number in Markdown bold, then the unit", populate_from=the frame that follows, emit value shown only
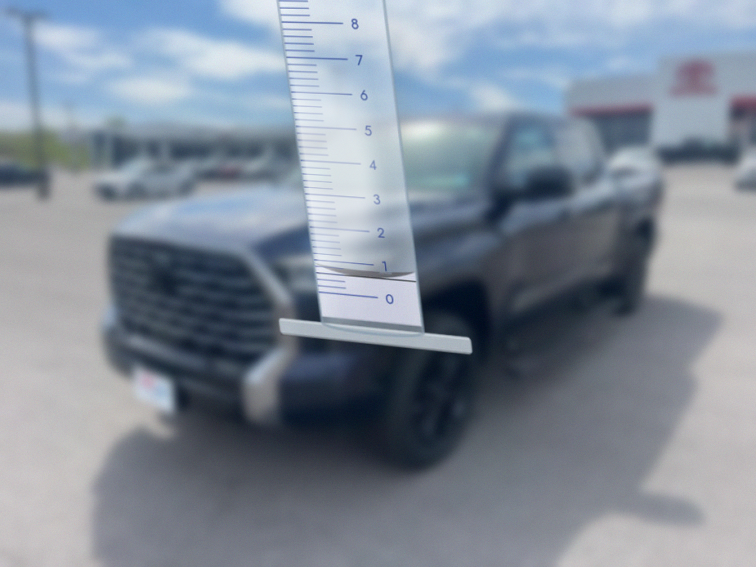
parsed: **0.6** mL
